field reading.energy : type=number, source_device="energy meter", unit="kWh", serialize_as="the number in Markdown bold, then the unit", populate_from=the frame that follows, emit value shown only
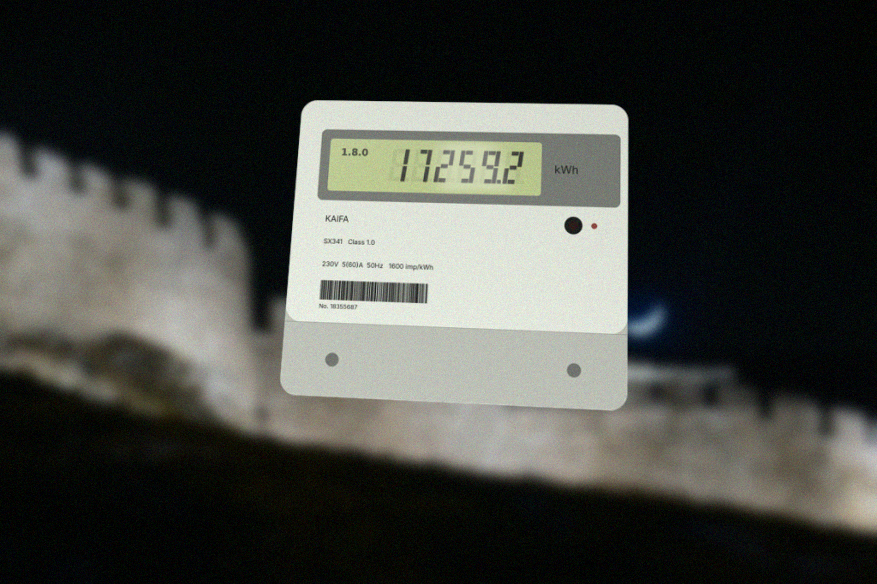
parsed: **17259.2** kWh
